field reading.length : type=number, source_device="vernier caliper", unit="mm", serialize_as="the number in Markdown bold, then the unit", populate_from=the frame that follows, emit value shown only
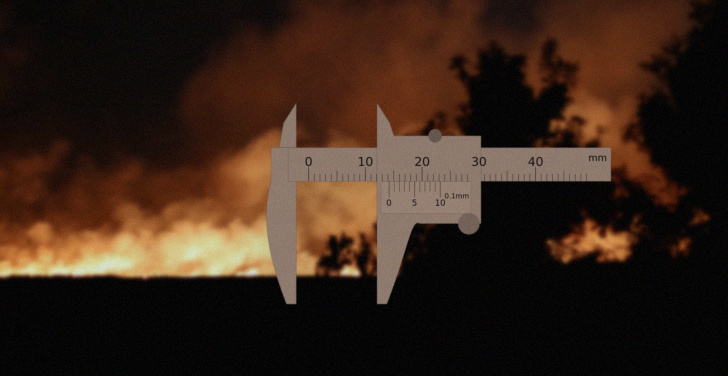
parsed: **14.2** mm
